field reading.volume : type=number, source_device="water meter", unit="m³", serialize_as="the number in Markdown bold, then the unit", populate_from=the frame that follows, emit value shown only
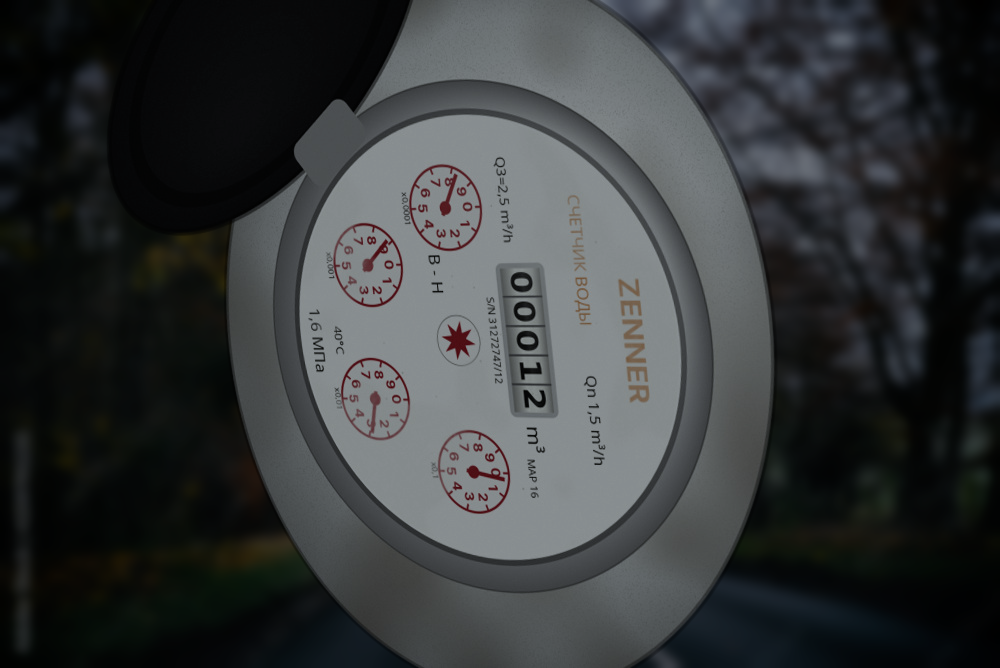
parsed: **12.0288** m³
